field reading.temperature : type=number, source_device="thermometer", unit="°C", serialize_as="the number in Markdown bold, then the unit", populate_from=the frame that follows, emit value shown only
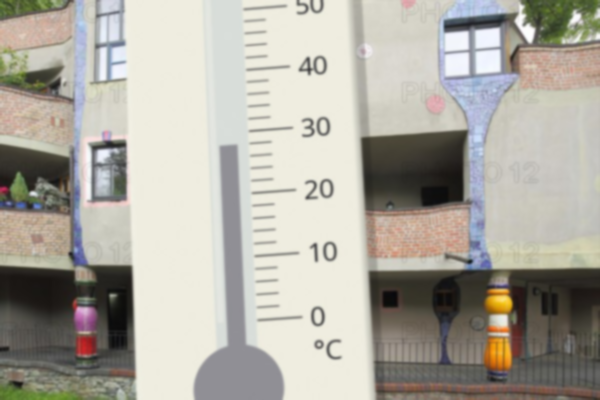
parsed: **28** °C
